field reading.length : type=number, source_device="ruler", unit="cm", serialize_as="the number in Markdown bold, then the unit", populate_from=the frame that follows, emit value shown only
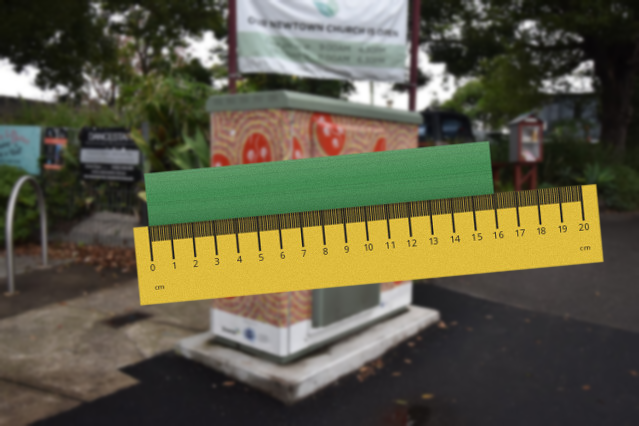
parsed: **16** cm
